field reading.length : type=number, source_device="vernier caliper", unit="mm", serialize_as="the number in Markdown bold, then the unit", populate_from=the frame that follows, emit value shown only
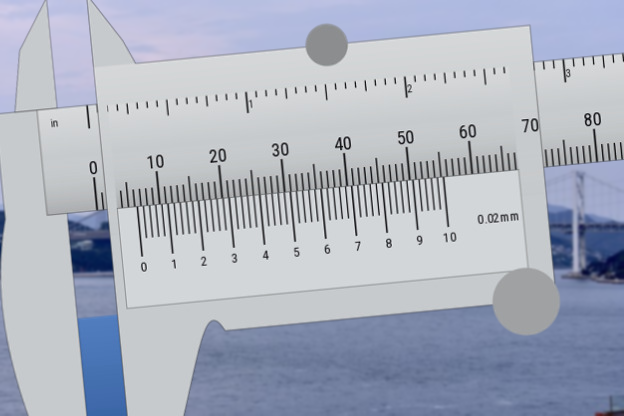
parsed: **6.4** mm
